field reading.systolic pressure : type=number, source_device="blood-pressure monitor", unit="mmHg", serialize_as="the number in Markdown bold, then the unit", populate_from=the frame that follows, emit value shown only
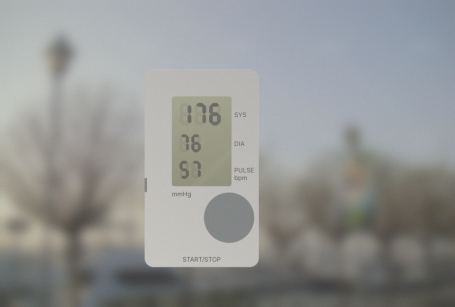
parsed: **176** mmHg
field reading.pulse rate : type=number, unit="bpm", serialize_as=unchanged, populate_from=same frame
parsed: **57** bpm
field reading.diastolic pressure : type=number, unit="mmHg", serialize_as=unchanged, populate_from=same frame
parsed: **76** mmHg
